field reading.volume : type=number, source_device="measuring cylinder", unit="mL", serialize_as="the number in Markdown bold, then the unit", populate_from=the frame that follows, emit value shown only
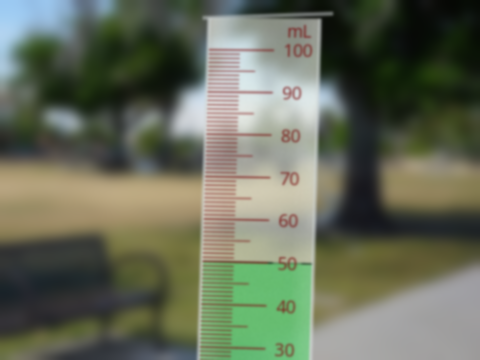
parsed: **50** mL
